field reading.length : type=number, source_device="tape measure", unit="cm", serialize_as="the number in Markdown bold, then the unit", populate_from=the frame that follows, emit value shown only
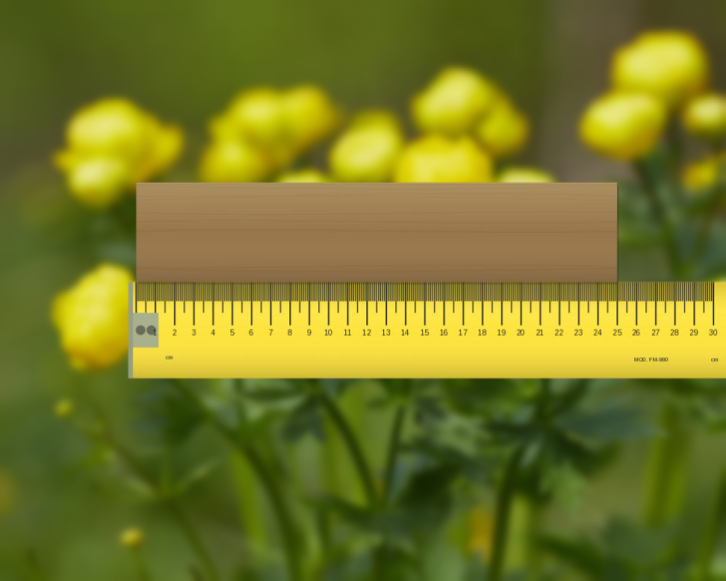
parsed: **25** cm
